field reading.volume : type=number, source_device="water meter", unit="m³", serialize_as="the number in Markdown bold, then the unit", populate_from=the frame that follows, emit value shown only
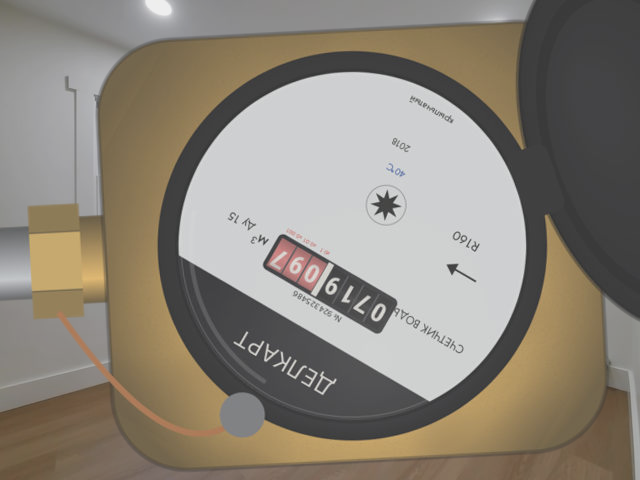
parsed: **719.097** m³
